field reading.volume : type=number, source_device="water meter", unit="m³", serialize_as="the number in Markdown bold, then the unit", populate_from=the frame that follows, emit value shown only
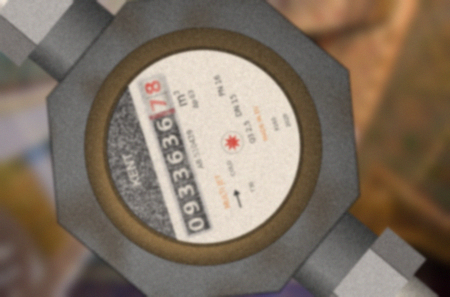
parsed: **933636.78** m³
